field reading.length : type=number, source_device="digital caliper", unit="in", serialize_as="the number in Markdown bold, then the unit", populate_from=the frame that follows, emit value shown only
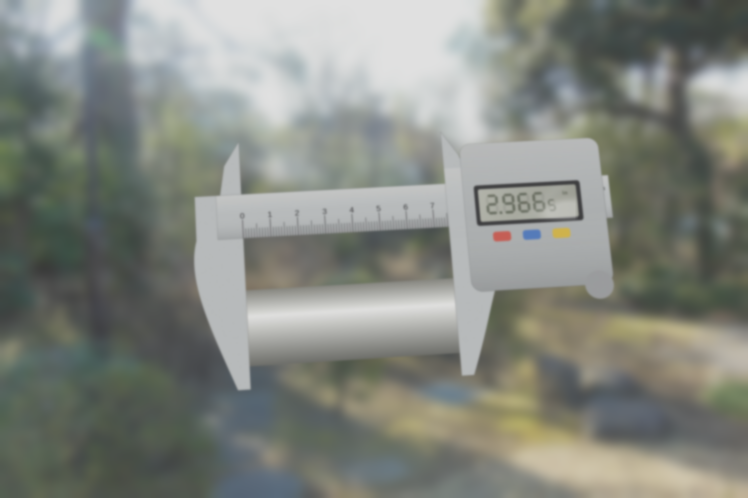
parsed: **2.9665** in
